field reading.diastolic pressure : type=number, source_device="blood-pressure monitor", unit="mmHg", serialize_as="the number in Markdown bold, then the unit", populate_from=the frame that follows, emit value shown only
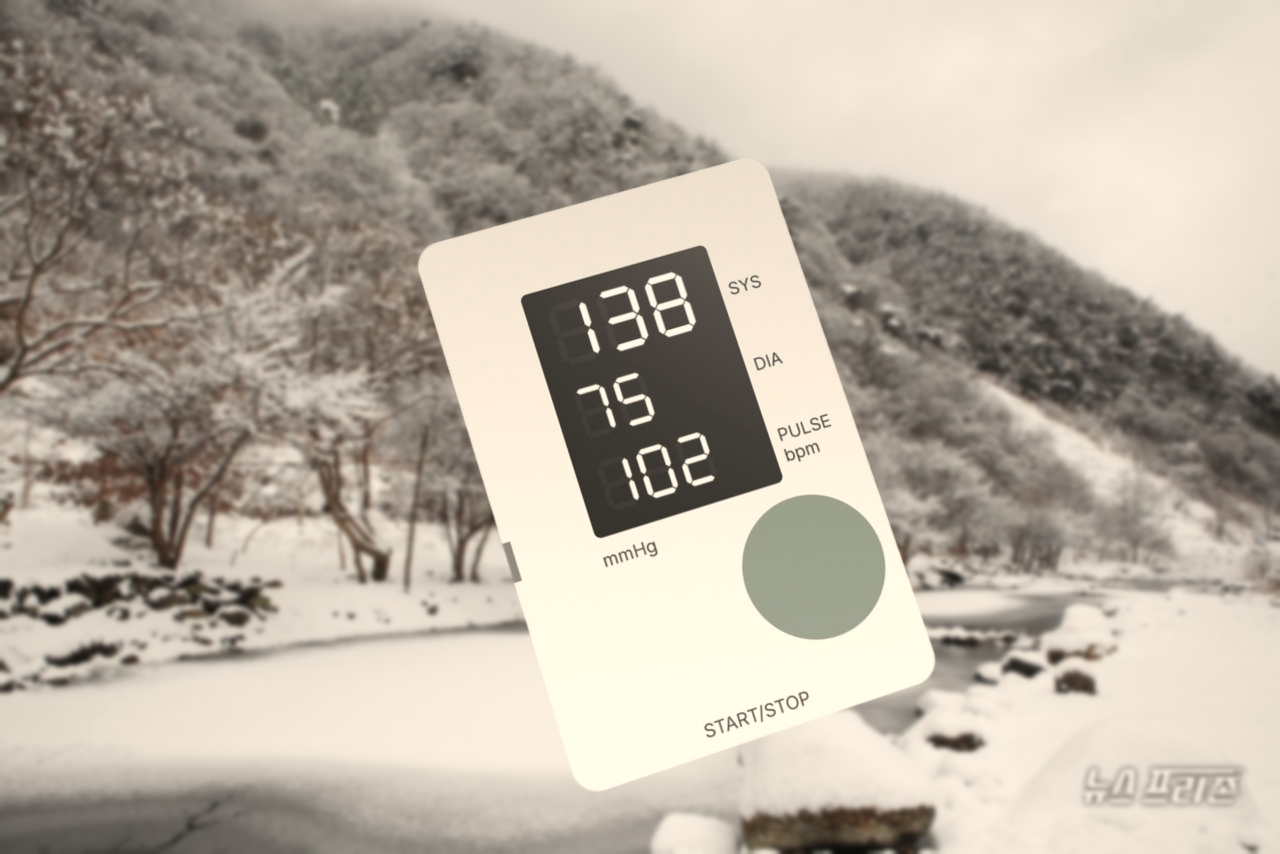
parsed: **75** mmHg
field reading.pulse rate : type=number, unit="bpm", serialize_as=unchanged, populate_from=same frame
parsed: **102** bpm
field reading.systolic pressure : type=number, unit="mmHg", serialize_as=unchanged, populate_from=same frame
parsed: **138** mmHg
